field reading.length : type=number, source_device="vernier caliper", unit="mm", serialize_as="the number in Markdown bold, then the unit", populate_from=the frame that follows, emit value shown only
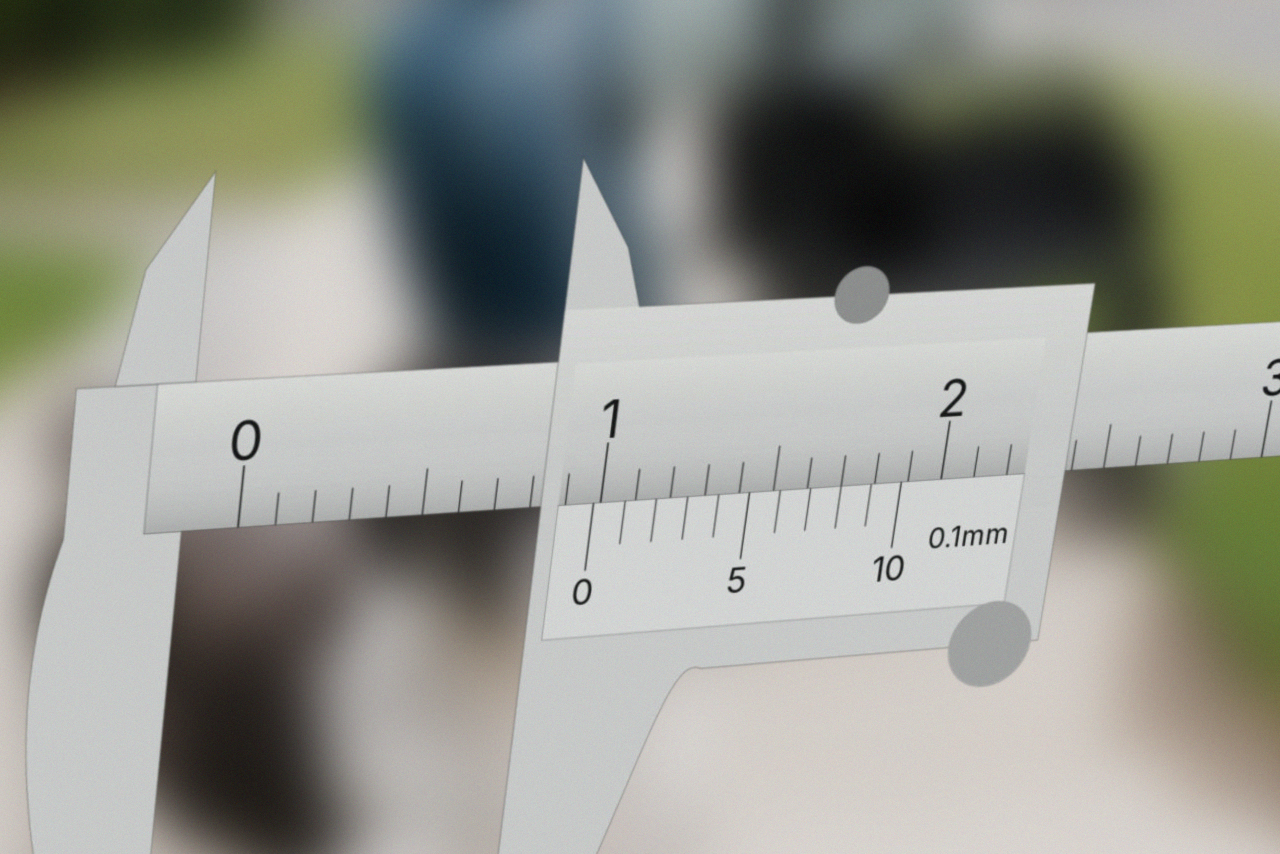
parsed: **9.8** mm
